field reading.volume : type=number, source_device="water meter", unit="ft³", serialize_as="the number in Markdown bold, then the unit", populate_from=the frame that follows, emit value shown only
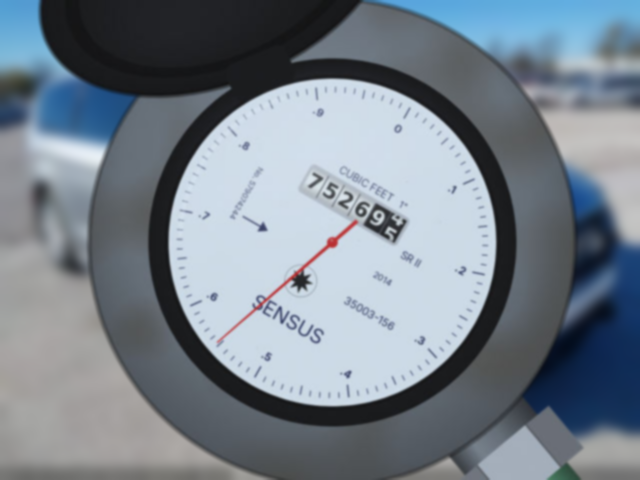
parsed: **752694.55** ft³
